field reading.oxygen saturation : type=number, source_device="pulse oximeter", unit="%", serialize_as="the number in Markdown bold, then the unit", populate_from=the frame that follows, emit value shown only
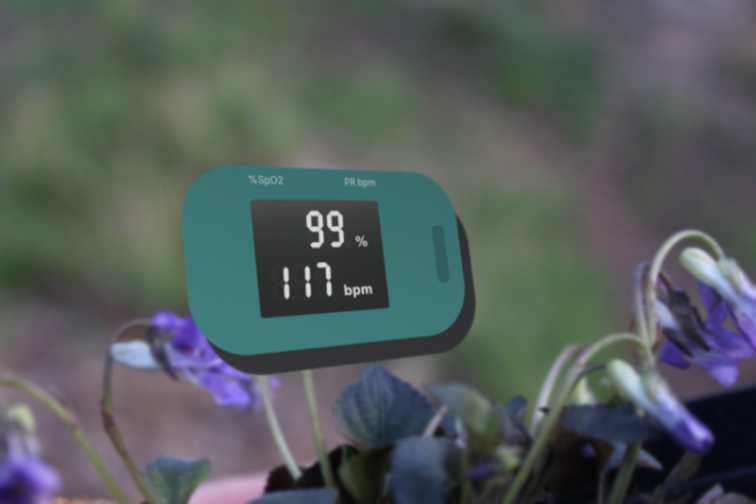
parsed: **99** %
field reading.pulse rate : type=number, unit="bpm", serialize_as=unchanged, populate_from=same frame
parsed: **117** bpm
